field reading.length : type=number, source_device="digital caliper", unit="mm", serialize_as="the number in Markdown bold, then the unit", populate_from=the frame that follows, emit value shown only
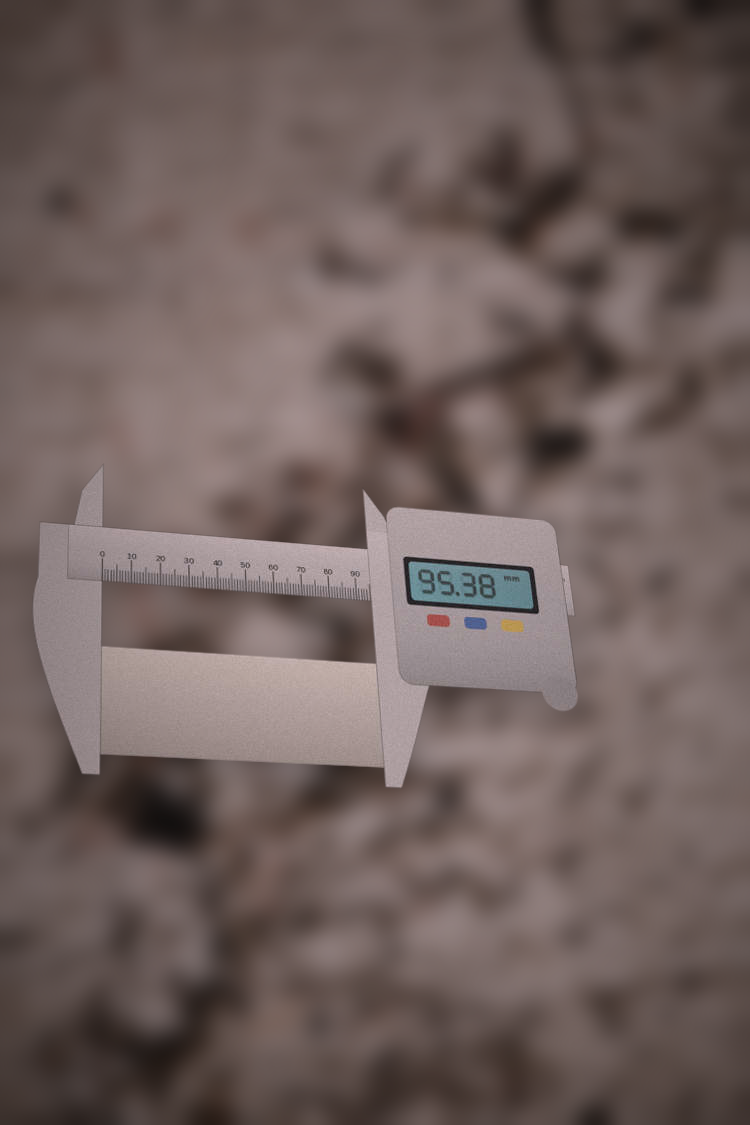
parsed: **95.38** mm
